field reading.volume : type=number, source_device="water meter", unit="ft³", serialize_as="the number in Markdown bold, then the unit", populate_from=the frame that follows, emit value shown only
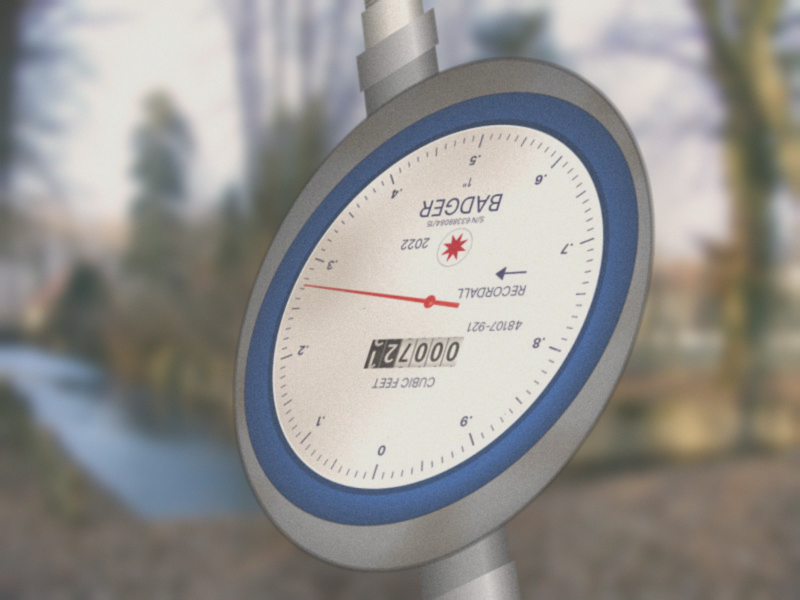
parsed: **721.27** ft³
